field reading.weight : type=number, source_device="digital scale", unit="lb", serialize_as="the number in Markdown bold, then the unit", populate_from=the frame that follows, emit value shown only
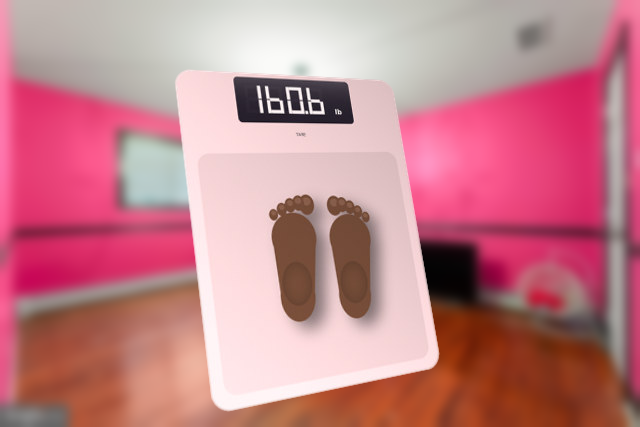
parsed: **160.6** lb
